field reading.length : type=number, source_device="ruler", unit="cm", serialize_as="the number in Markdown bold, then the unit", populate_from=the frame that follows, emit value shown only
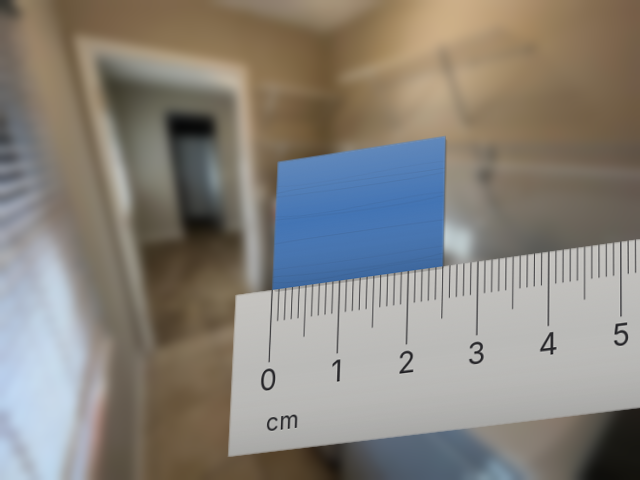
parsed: **2.5** cm
